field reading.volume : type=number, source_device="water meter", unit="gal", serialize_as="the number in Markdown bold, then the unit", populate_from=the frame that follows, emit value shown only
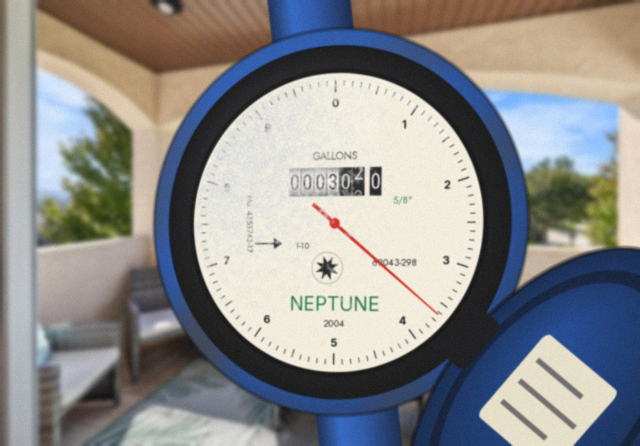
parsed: **3023.6** gal
